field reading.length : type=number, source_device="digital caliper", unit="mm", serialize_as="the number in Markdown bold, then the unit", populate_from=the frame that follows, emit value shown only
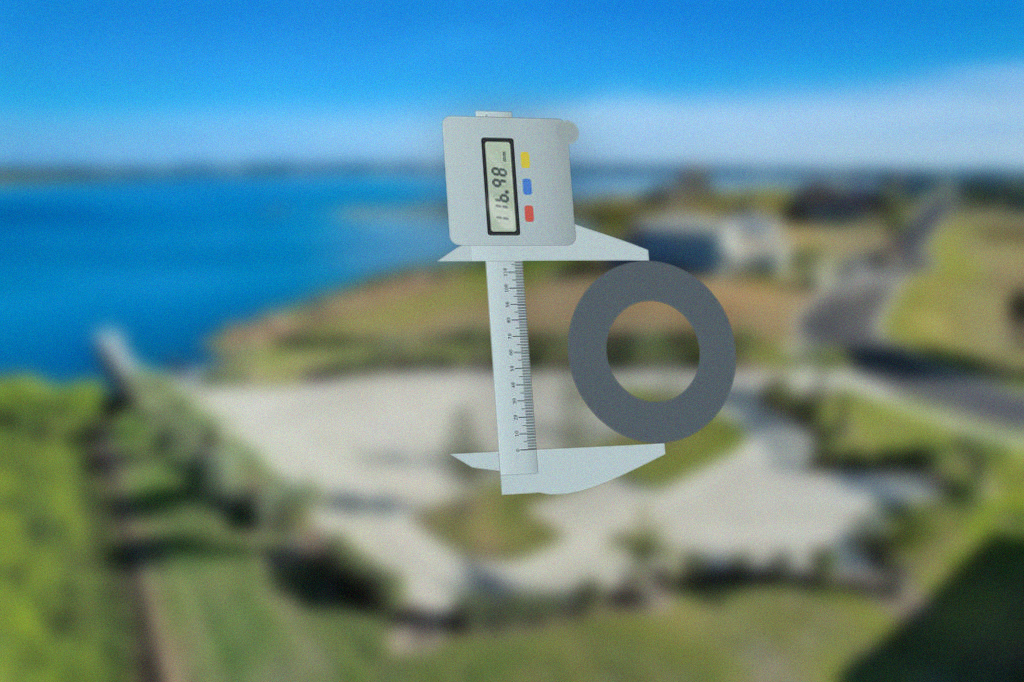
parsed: **116.98** mm
